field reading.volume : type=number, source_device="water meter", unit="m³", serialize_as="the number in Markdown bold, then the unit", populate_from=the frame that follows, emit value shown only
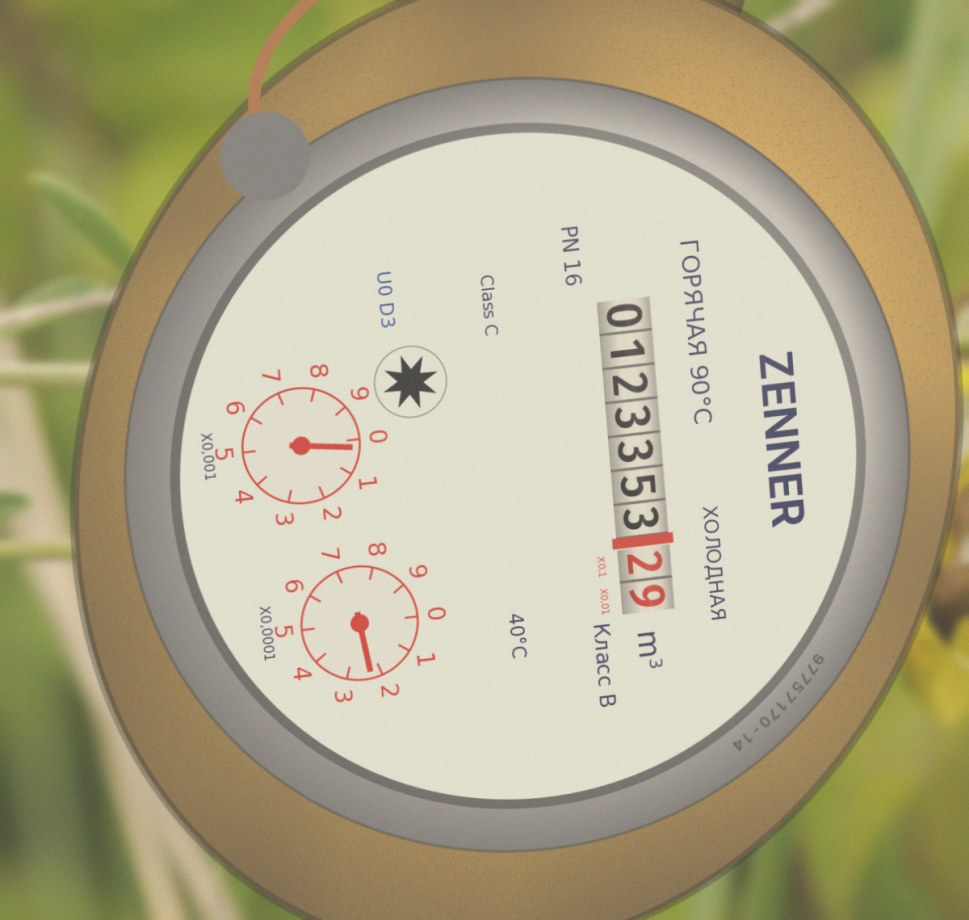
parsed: **123353.2902** m³
